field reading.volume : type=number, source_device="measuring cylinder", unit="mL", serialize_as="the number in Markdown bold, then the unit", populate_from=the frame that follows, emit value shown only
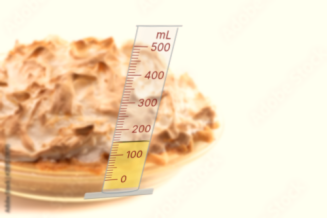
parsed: **150** mL
